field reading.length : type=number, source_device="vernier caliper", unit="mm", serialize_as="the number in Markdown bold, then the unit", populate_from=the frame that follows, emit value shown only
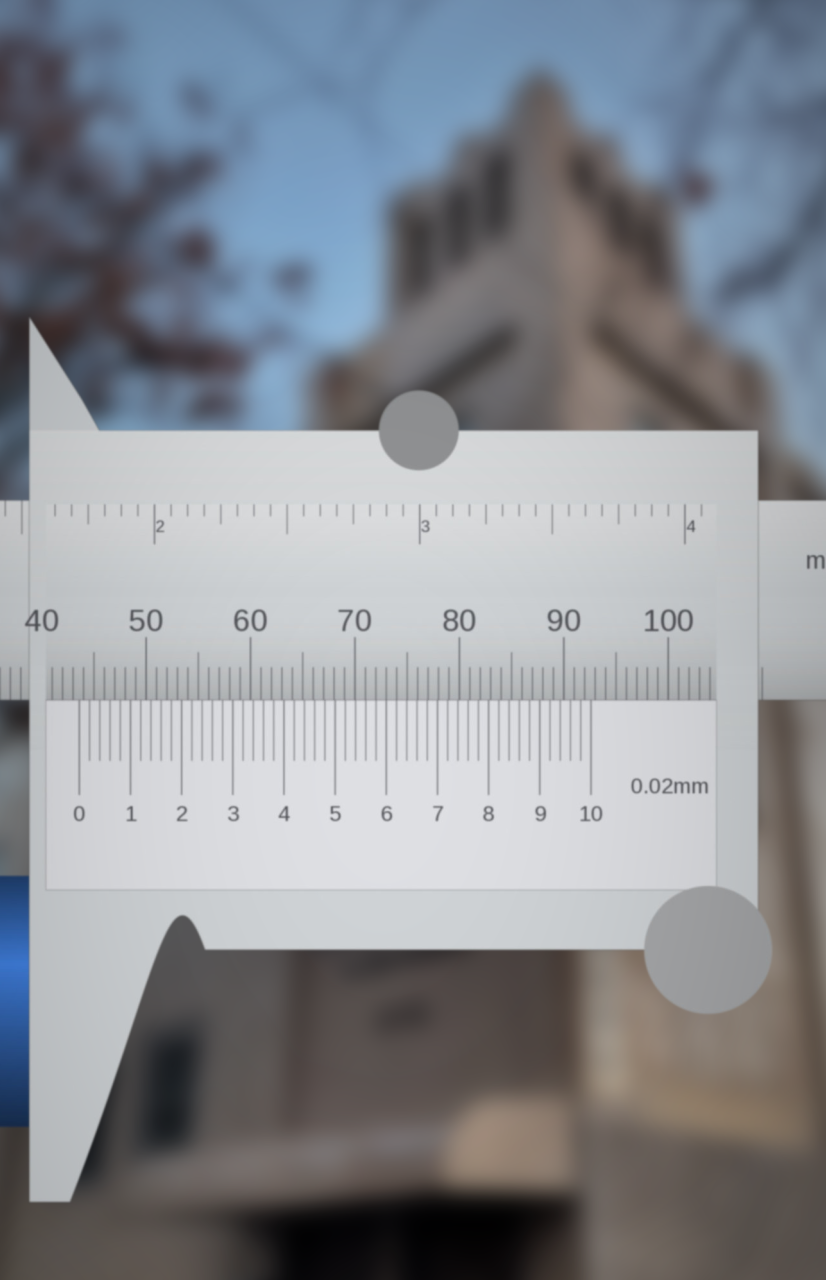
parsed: **43.6** mm
